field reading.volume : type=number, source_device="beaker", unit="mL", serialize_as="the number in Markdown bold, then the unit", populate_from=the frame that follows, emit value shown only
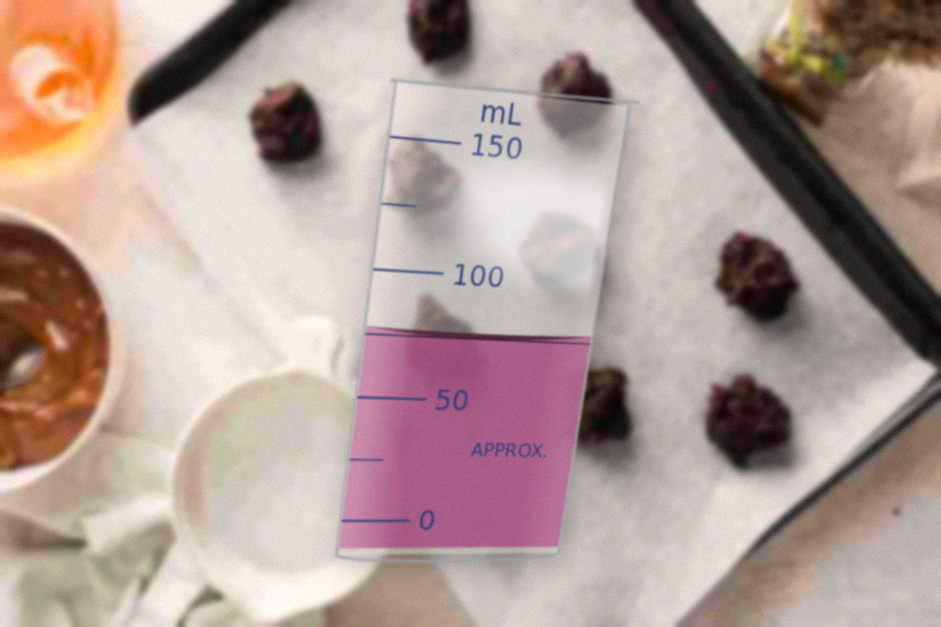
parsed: **75** mL
